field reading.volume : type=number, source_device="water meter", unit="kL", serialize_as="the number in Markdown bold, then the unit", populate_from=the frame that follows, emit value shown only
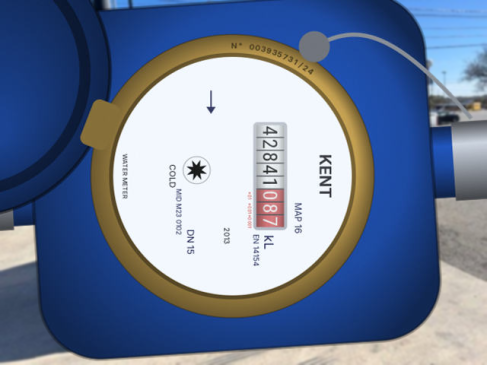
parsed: **42841.087** kL
